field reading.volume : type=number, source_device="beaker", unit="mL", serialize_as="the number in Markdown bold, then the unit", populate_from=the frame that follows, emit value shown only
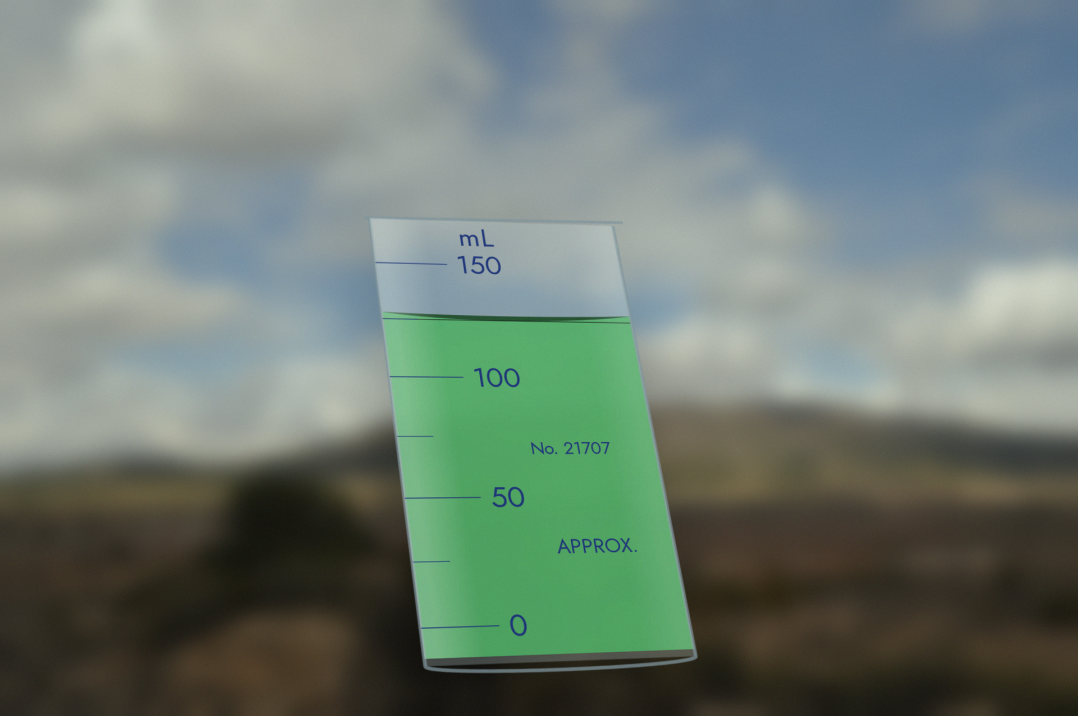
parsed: **125** mL
